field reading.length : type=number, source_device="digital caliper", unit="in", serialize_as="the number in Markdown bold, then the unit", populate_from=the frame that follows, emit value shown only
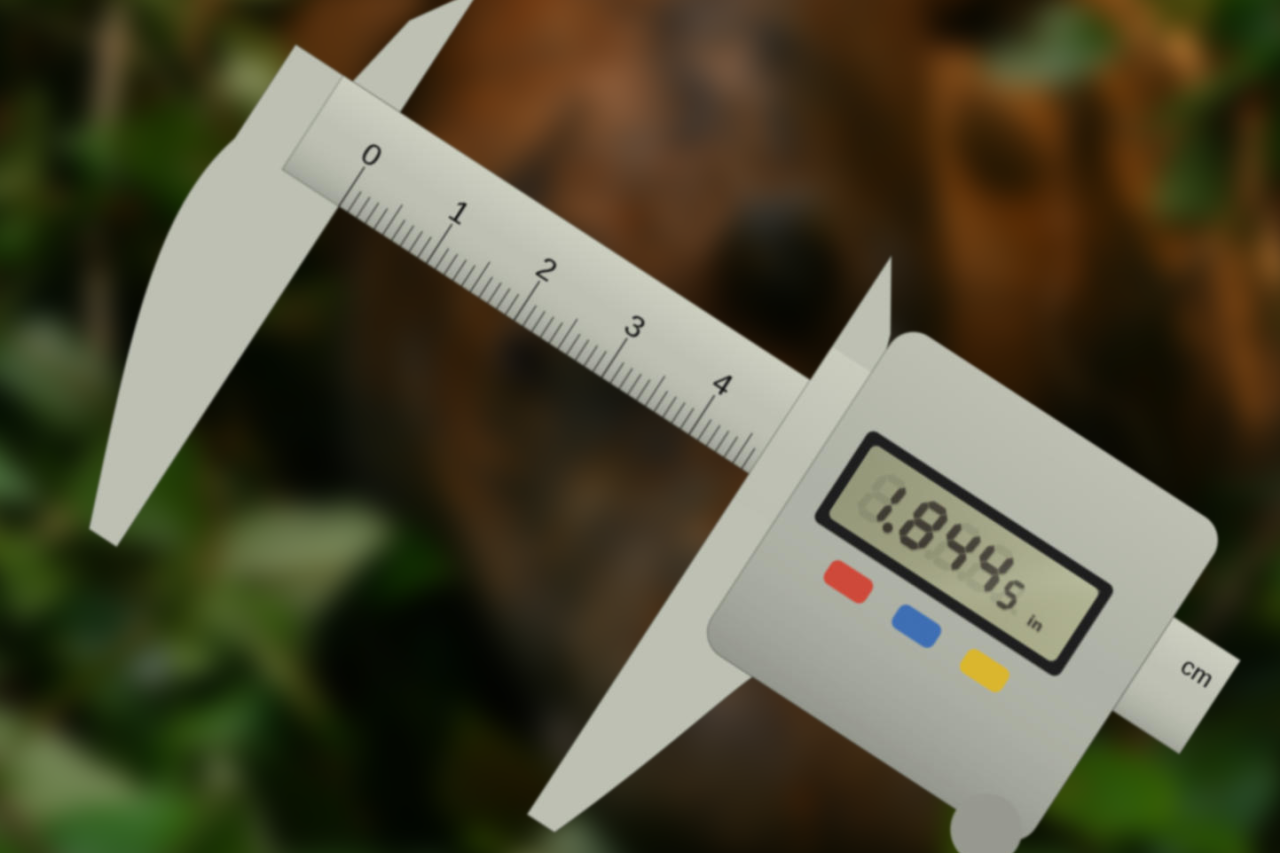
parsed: **1.8445** in
